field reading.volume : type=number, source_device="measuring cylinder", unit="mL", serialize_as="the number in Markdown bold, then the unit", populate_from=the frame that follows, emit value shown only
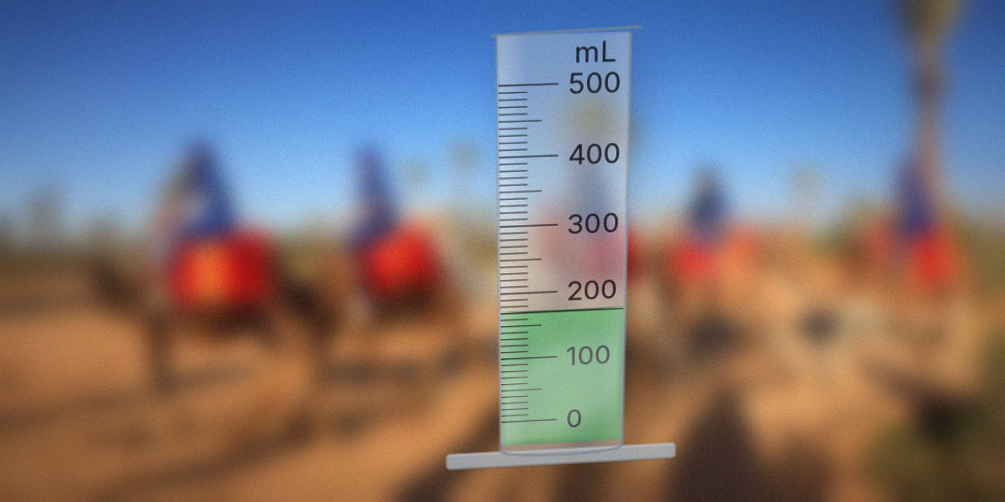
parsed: **170** mL
